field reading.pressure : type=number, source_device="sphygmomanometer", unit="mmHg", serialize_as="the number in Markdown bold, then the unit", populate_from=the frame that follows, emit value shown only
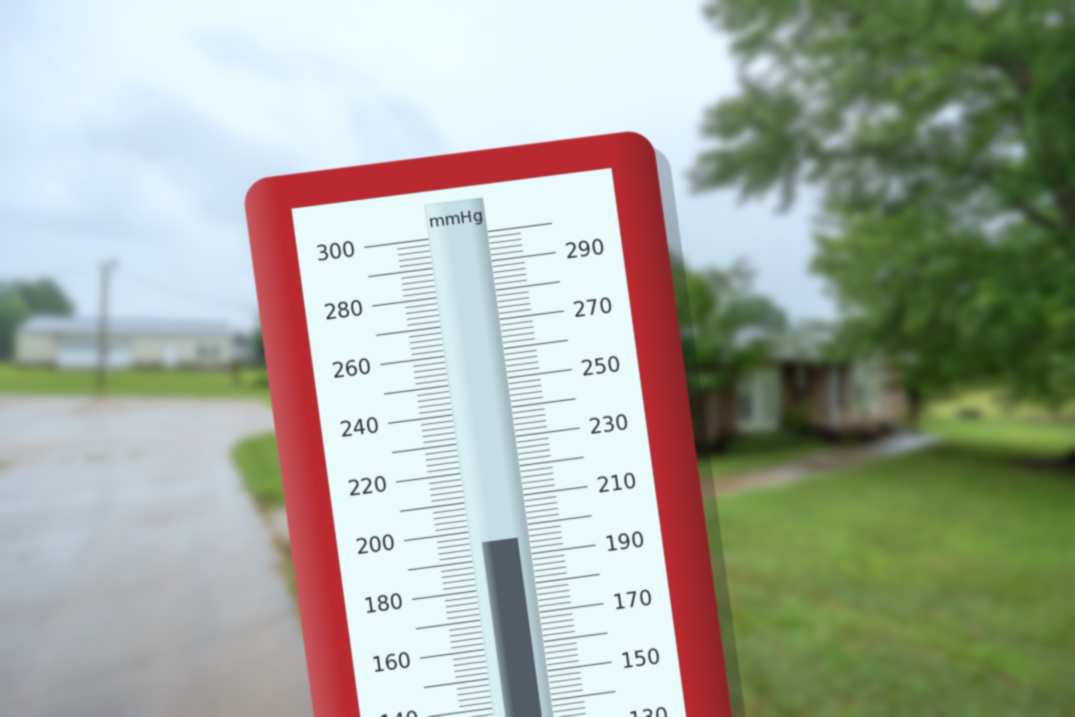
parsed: **196** mmHg
